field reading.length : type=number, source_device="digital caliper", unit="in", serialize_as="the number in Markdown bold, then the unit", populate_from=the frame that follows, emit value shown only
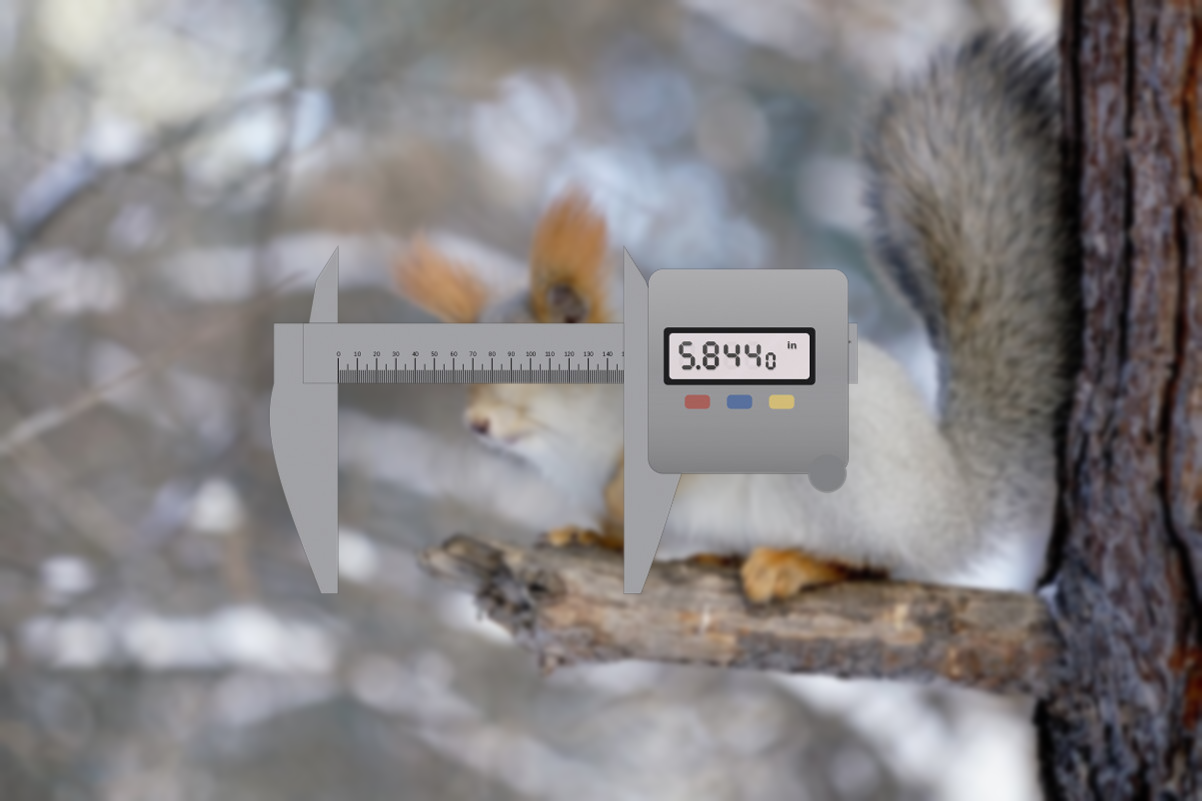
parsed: **5.8440** in
